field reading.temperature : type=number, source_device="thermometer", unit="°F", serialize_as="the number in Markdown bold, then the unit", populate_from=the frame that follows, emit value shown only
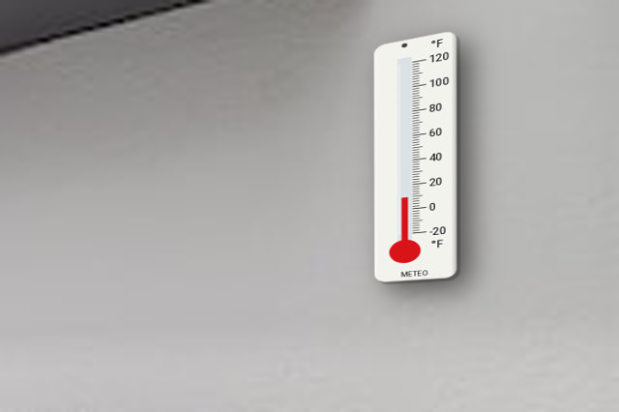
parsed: **10** °F
